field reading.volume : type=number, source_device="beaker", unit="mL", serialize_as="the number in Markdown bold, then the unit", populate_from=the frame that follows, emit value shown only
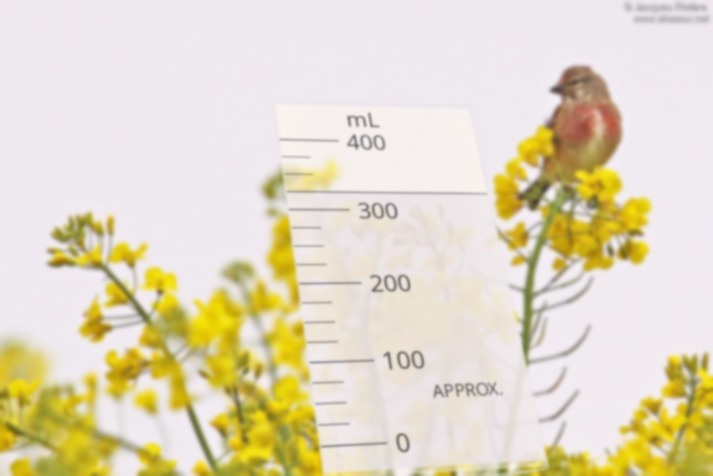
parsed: **325** mL
